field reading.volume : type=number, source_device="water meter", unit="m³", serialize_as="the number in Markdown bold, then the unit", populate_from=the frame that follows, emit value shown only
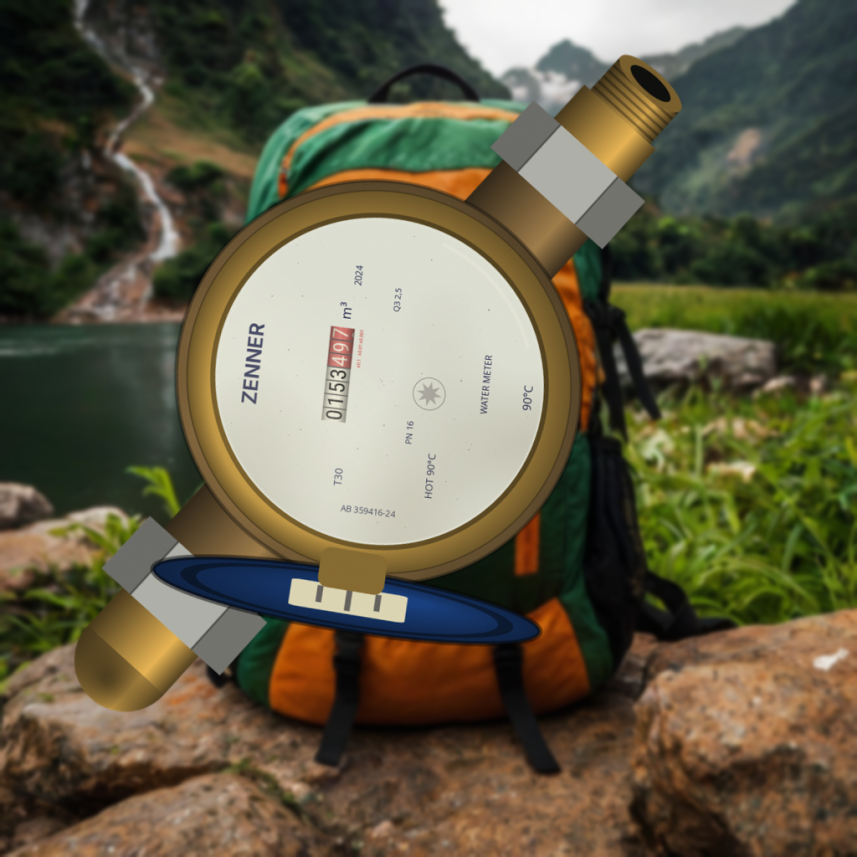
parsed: **153.497** m³
